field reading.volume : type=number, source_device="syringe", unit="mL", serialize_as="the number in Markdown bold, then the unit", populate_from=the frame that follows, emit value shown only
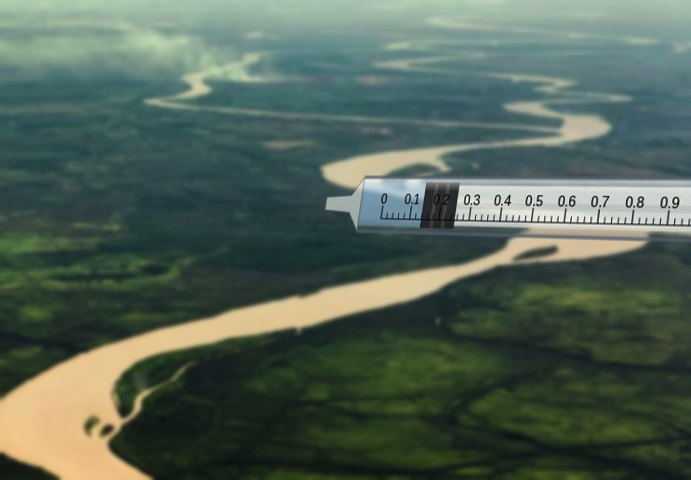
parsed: **0.14** mL
